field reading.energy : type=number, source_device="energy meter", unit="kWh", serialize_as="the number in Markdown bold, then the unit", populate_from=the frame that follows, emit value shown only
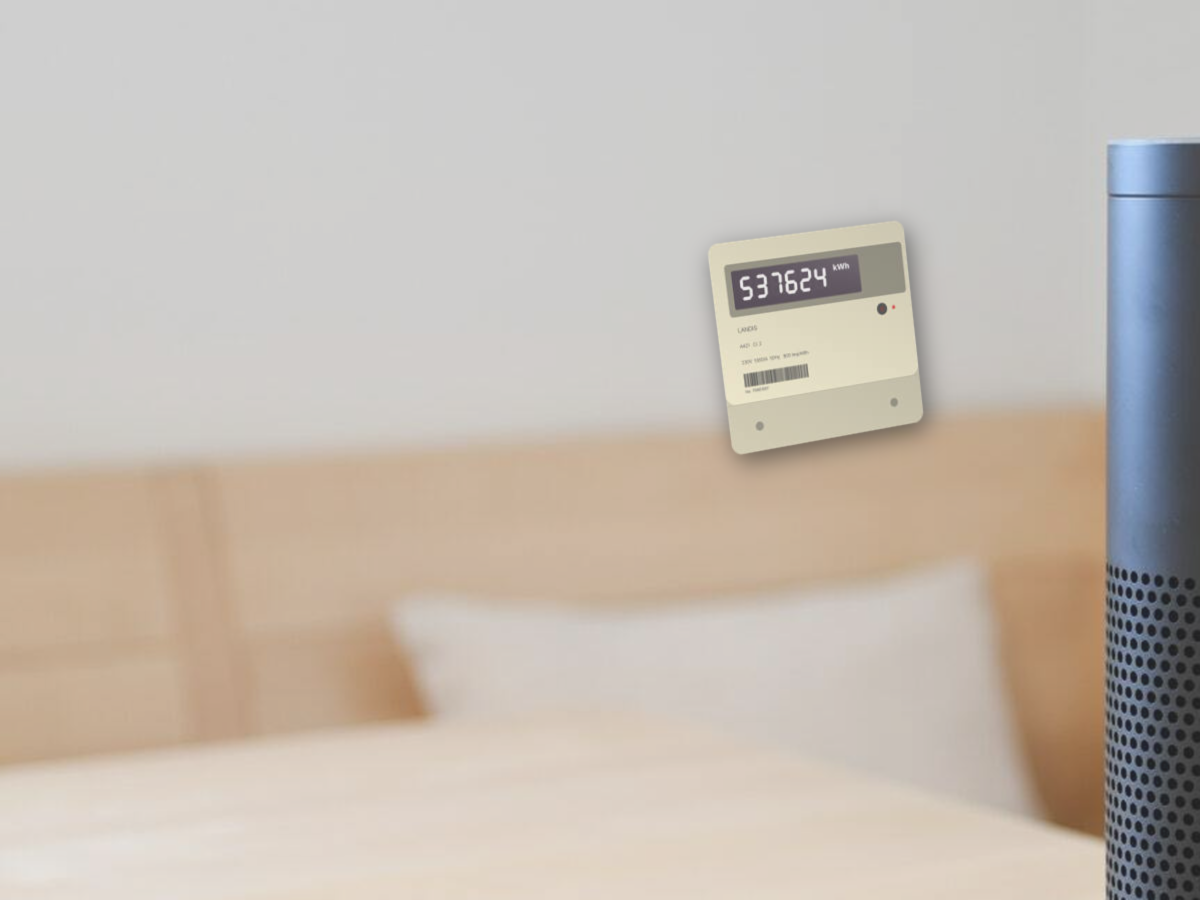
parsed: **537624** kWh
